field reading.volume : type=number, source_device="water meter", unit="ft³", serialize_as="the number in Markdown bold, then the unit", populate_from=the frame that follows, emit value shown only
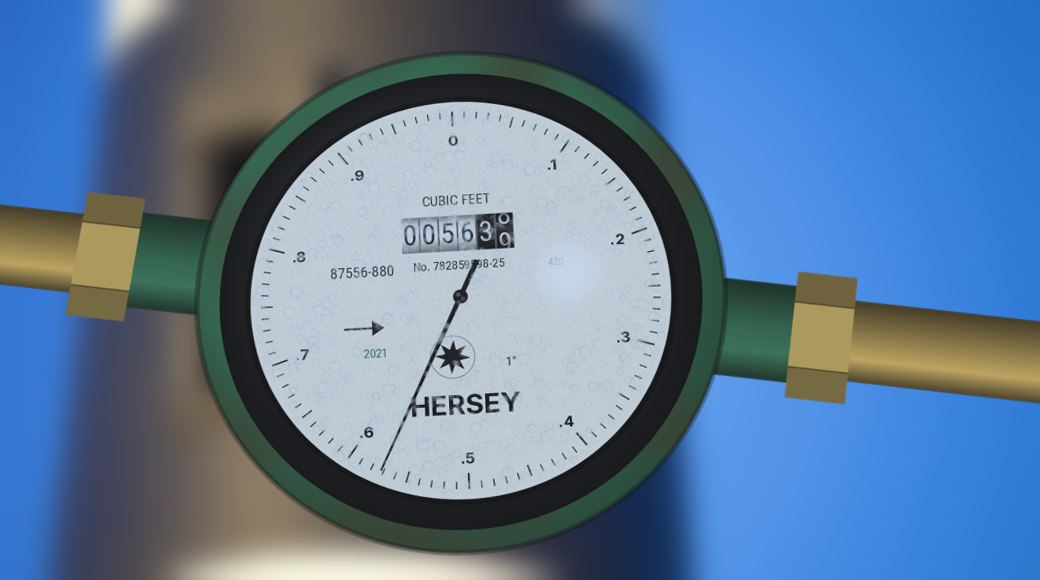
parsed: **5638.57** ft³
